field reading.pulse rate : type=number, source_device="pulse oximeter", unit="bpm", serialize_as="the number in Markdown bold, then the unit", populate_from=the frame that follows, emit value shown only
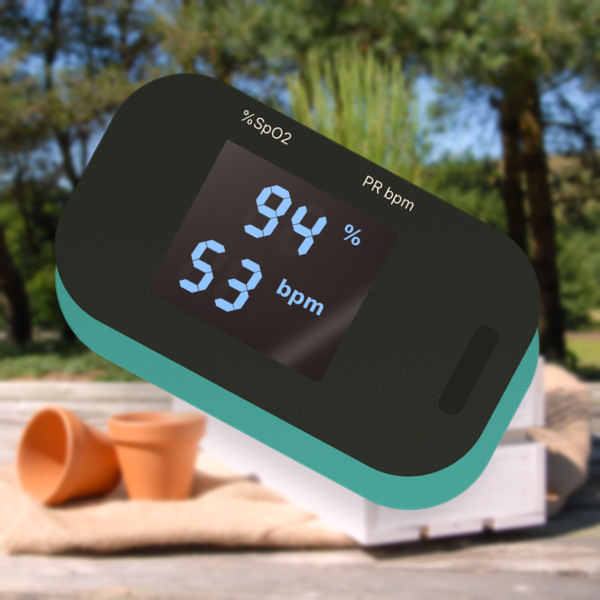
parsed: **53** bpm
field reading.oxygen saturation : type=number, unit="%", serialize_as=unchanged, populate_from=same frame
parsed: **94** %
